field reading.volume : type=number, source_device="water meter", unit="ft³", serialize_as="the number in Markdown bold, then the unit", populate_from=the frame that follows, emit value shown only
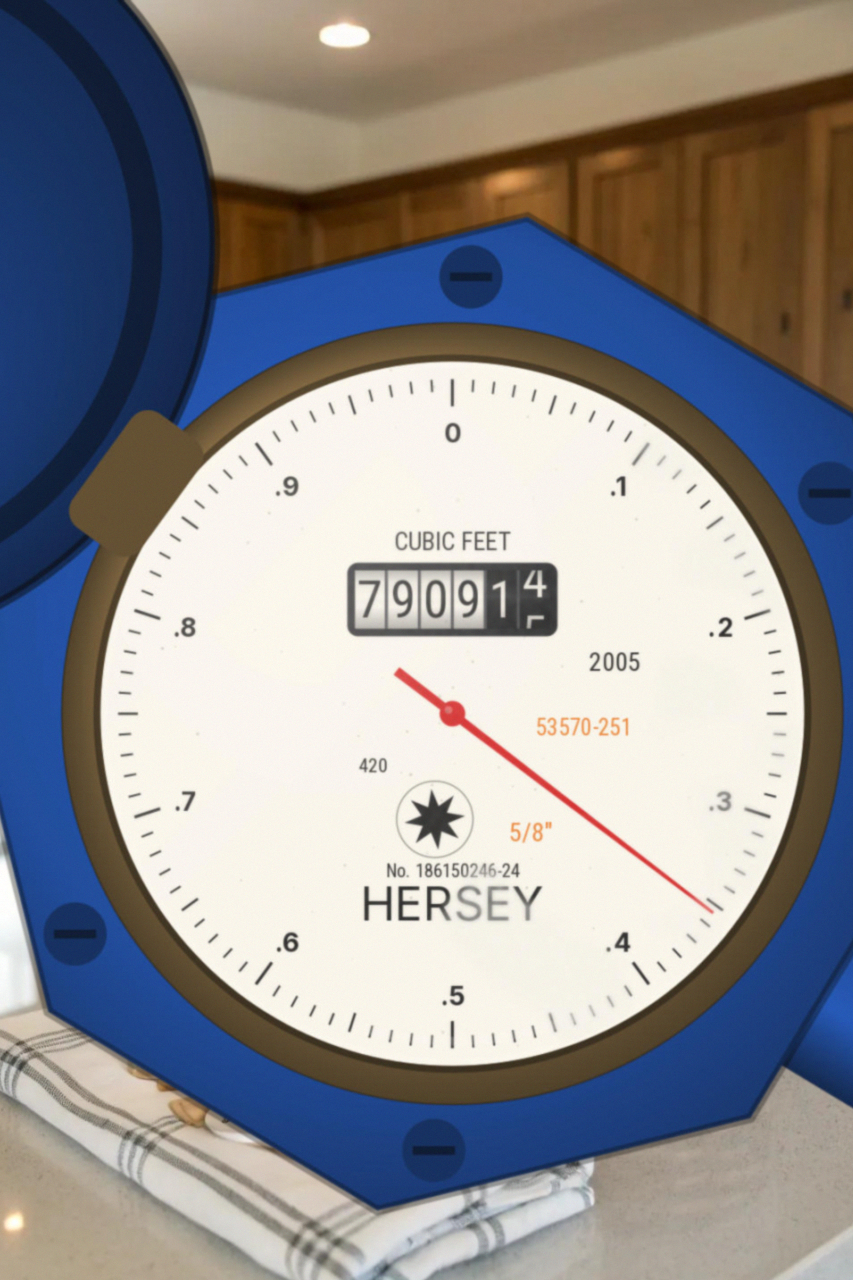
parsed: **790914.35** ft³
